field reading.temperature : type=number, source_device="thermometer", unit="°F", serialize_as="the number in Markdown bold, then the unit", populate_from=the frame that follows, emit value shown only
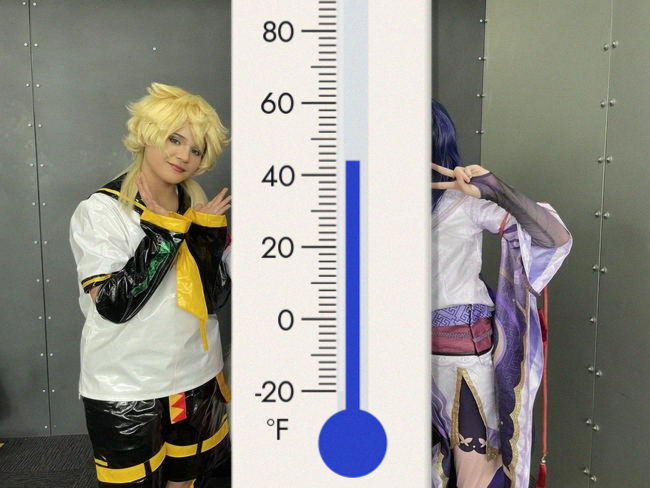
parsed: **44** °F
